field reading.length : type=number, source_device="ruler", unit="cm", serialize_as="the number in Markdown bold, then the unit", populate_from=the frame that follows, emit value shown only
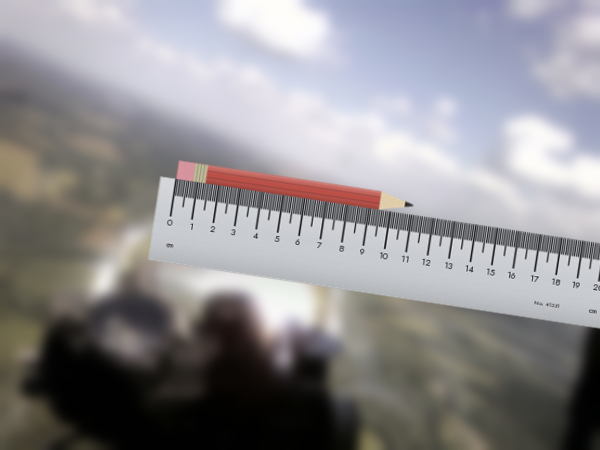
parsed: **11** cm
